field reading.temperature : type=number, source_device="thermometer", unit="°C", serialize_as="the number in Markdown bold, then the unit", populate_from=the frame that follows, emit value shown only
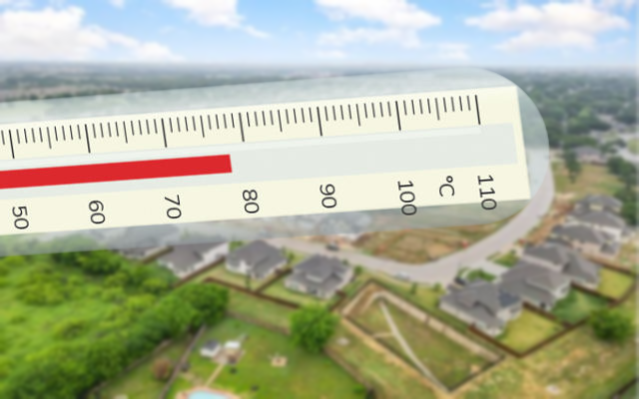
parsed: **78** °C
